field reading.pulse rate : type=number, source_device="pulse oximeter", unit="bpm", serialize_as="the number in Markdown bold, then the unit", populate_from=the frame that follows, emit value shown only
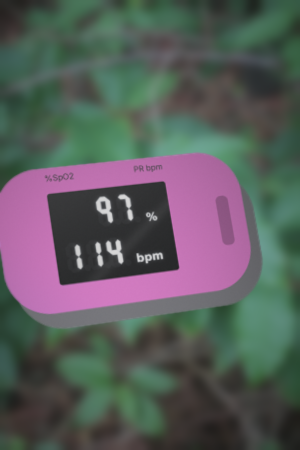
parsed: **114** bpm
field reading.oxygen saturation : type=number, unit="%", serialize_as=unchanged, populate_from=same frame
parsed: **97** %
